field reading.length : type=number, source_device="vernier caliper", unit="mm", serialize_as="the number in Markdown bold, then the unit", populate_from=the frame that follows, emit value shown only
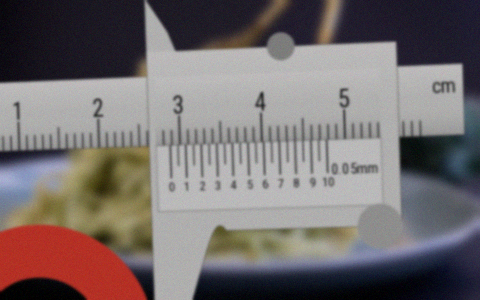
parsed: **28.8** mm
